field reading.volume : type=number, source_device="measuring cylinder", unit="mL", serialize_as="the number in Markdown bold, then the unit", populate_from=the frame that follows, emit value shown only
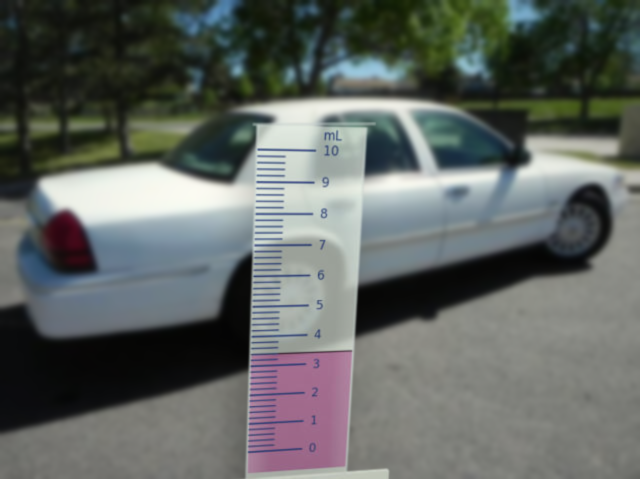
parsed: **3.4** mL
